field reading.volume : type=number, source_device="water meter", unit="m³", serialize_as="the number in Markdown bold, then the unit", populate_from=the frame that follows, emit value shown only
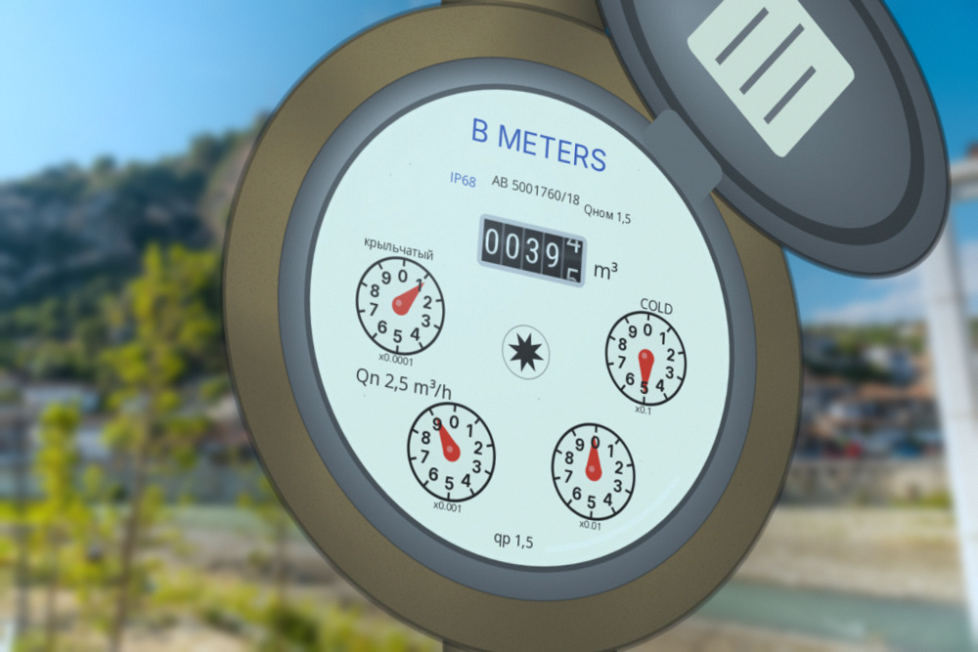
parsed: **394.4991** m³
